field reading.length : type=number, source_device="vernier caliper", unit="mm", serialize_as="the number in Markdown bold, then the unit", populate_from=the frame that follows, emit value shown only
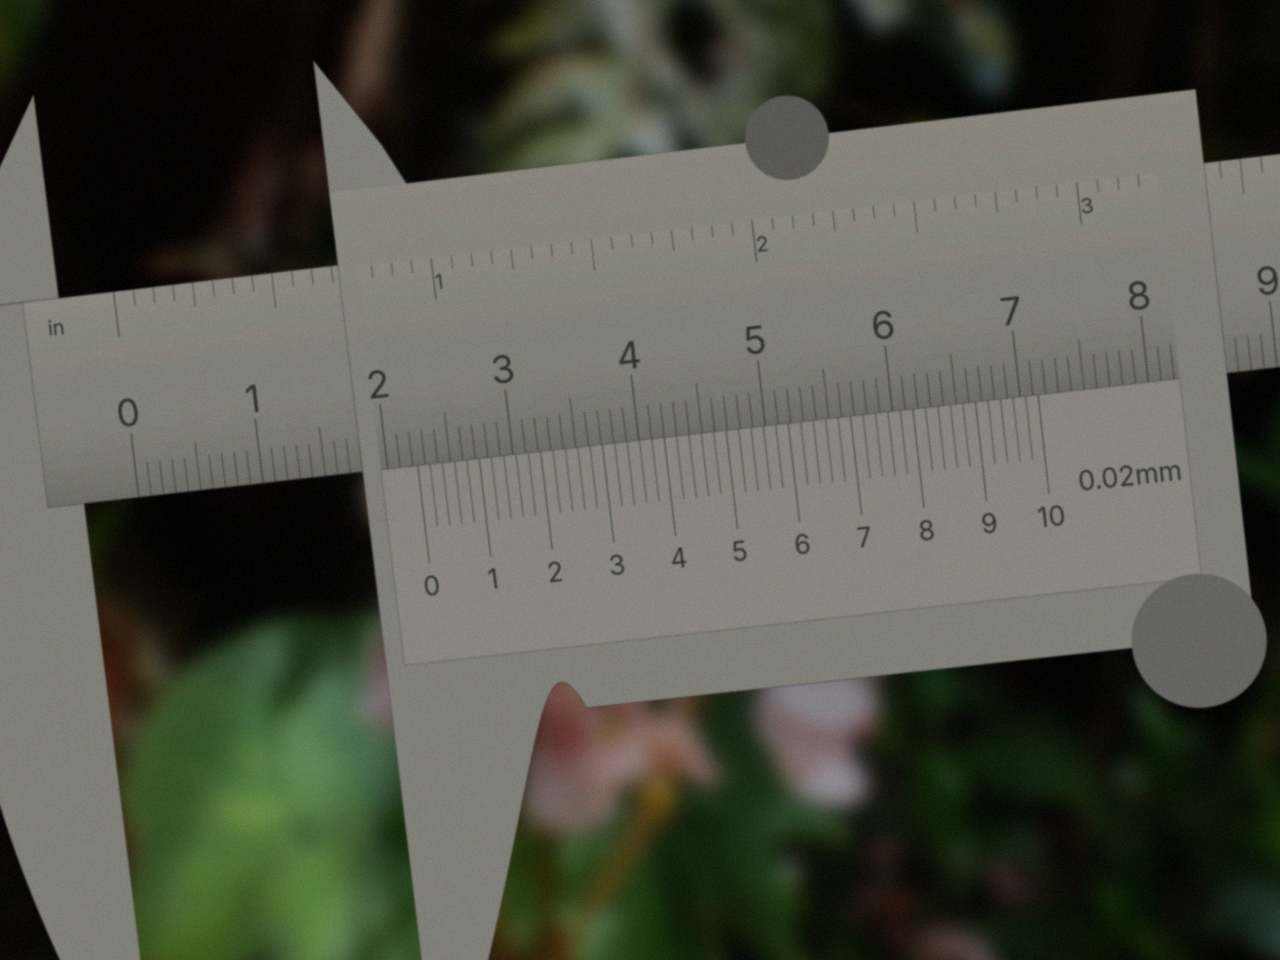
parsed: **22.4** mm
